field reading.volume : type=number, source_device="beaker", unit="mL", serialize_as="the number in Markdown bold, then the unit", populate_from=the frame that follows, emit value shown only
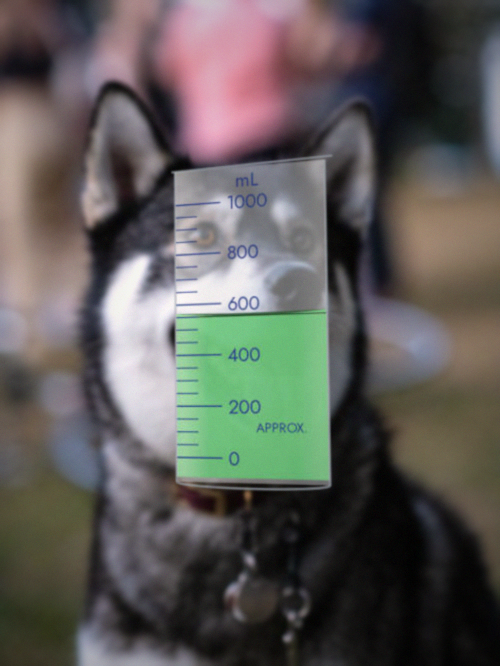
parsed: **550** mL
